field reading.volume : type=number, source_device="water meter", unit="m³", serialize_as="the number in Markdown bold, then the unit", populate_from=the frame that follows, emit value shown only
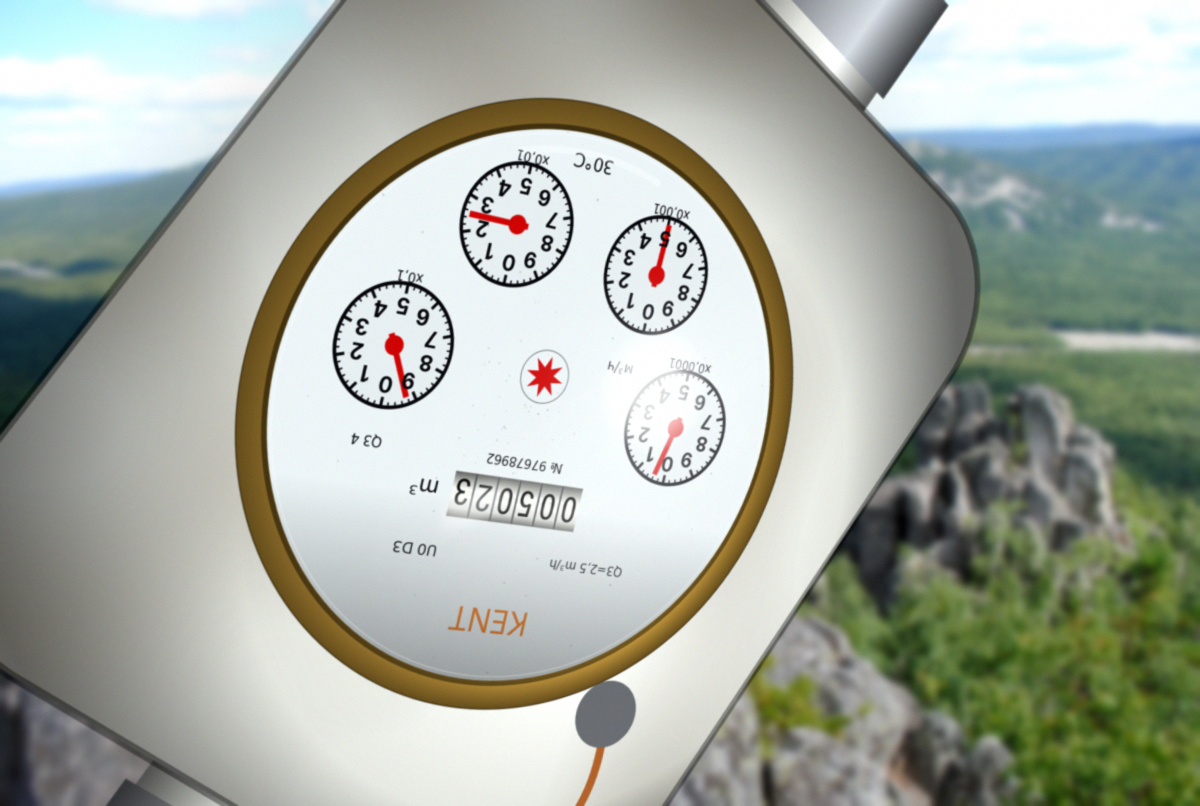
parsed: **5022.9250** m³
